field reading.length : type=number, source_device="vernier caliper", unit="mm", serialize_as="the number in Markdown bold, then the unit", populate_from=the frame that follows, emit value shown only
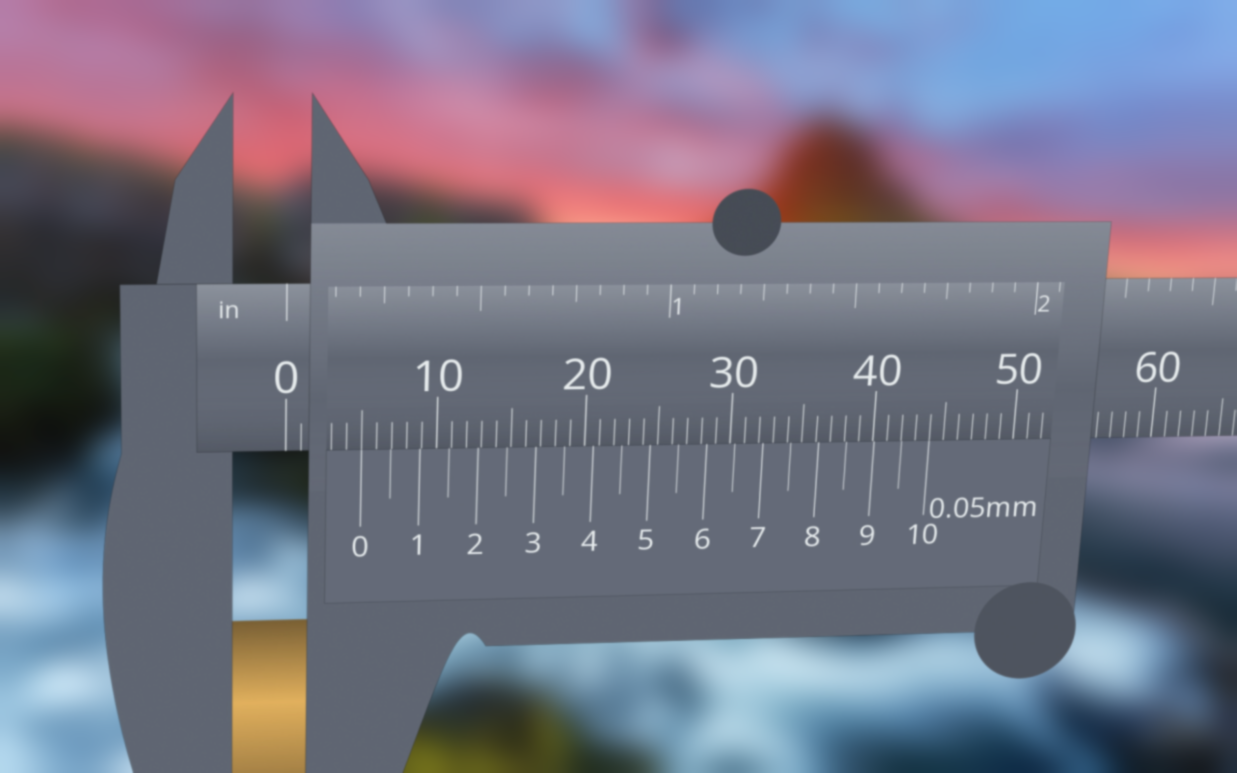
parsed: **5.0** mm
